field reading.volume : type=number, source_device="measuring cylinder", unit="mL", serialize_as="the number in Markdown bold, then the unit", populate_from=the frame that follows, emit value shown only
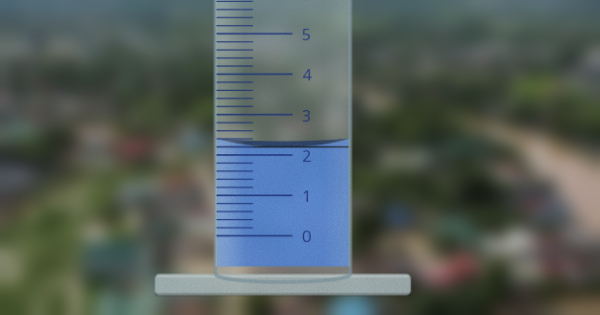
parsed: **2.2** mL
